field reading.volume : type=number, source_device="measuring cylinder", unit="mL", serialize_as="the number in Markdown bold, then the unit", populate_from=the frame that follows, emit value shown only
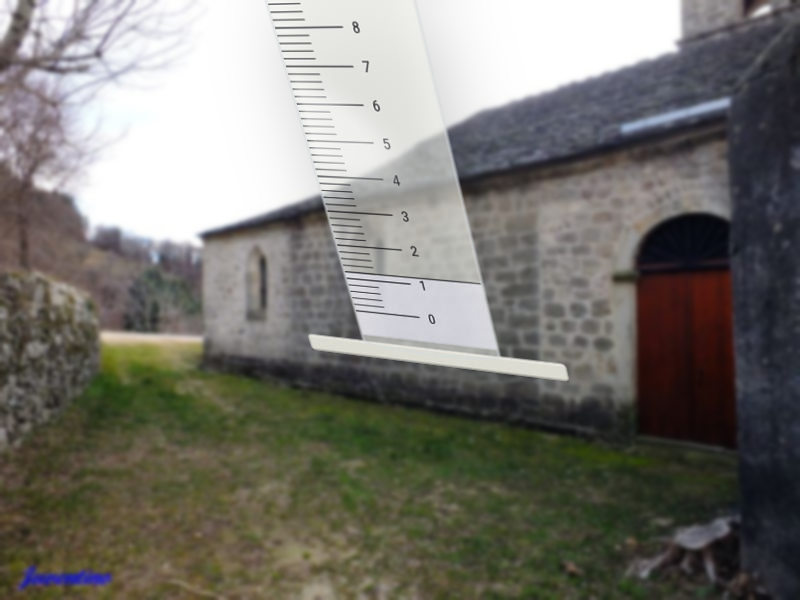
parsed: **1.2** mL
